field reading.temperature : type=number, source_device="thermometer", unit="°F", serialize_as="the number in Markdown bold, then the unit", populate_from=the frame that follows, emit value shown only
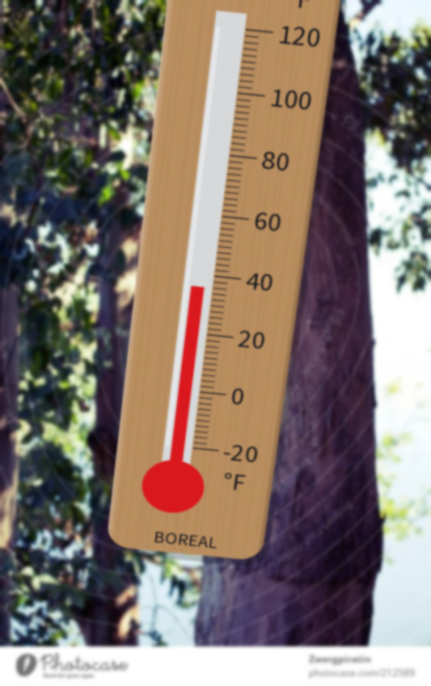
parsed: **36** °F
